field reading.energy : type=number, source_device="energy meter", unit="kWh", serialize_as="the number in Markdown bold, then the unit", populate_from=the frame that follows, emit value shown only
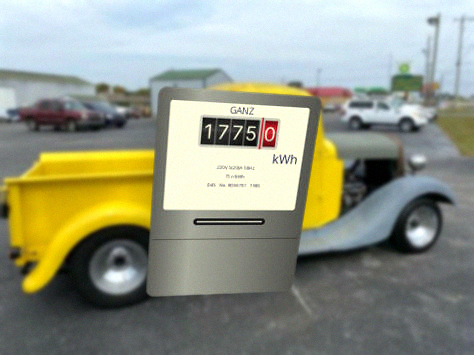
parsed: **1775.0** kWh
